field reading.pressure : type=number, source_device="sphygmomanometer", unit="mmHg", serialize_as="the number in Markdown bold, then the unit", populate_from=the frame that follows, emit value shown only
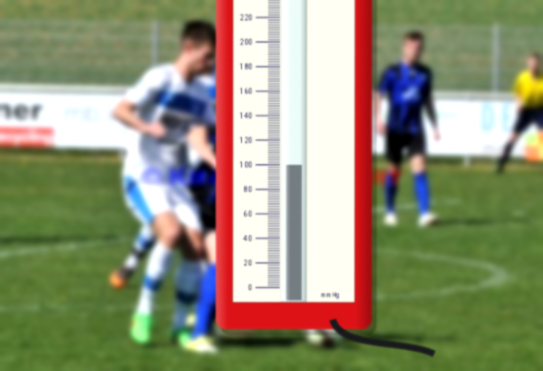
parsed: **100** mmHg
